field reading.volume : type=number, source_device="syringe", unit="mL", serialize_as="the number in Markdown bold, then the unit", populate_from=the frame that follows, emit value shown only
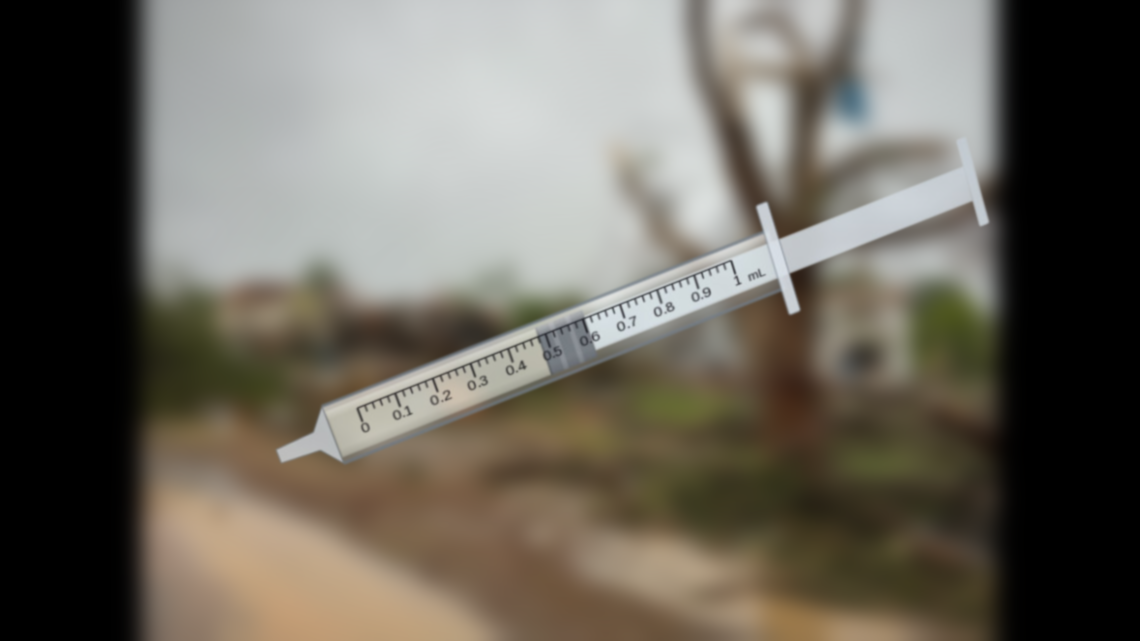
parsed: **0.48** mL
